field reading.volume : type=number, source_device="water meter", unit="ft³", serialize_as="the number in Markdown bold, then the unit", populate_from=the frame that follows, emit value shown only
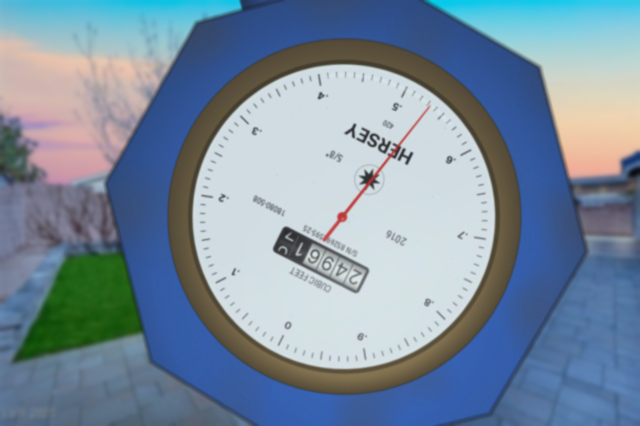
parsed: **249616.53** ft³
